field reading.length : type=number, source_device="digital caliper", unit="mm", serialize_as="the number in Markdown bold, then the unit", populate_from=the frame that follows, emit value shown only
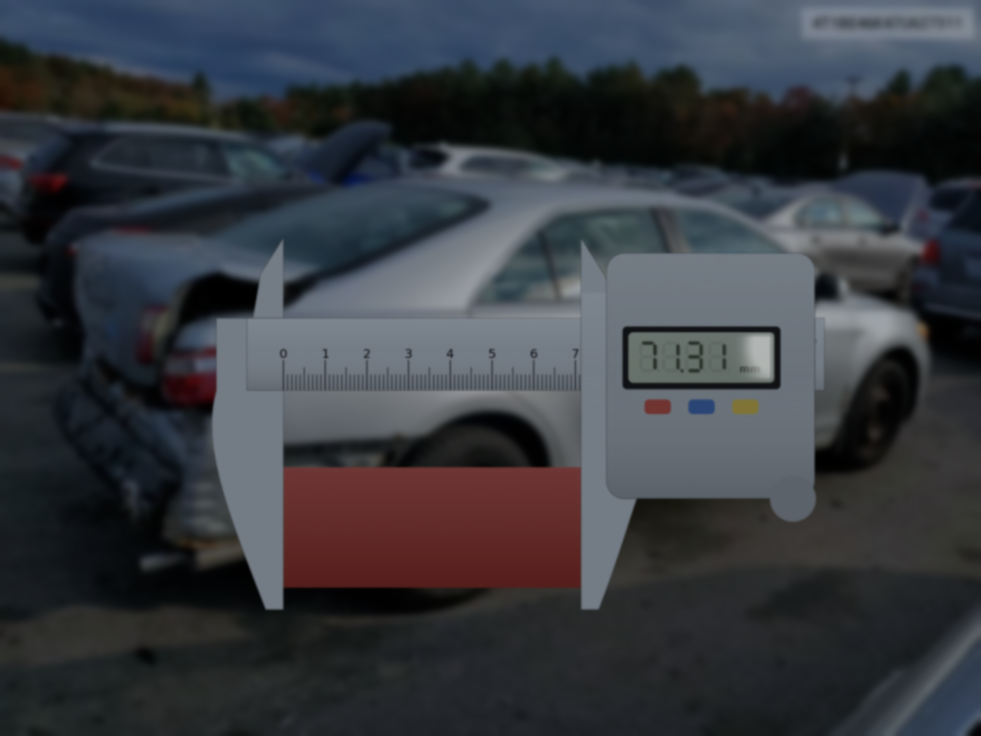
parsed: **71.31** mm
